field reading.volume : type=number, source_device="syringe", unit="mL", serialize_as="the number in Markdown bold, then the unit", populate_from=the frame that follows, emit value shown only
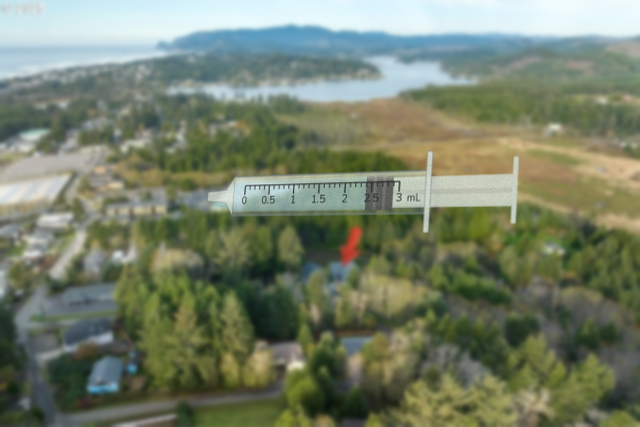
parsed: **2.4** mL
